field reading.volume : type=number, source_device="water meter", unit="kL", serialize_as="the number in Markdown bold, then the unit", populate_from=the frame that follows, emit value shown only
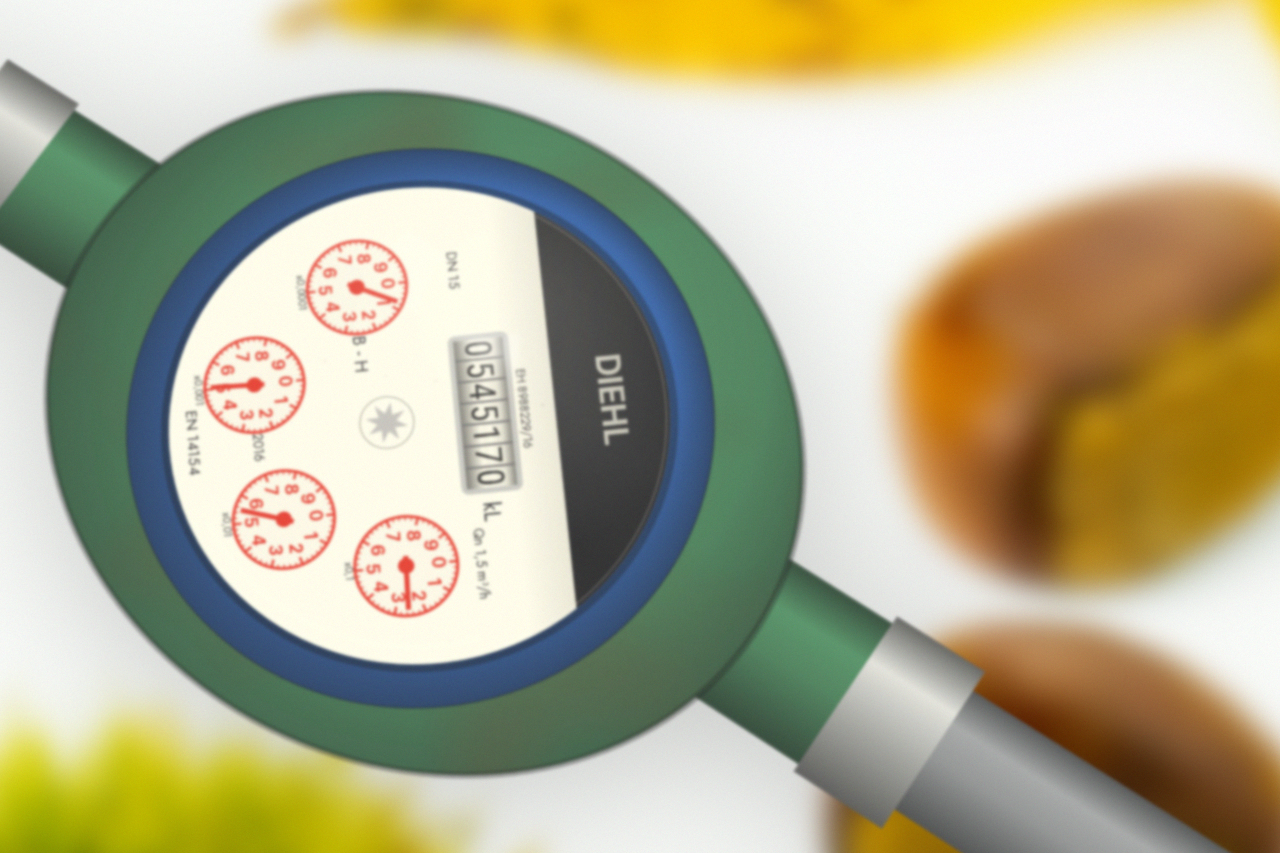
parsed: **545170.2550** kL
